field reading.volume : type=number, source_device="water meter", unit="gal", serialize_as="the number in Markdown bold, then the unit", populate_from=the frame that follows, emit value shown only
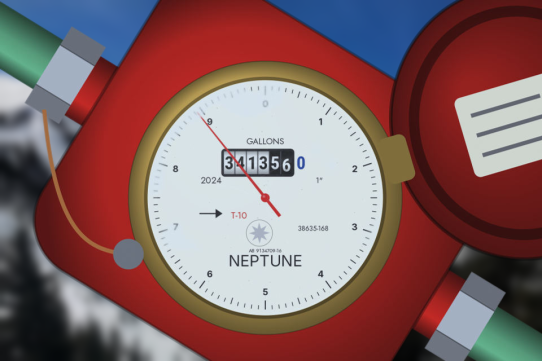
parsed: **3413558.9** gal
